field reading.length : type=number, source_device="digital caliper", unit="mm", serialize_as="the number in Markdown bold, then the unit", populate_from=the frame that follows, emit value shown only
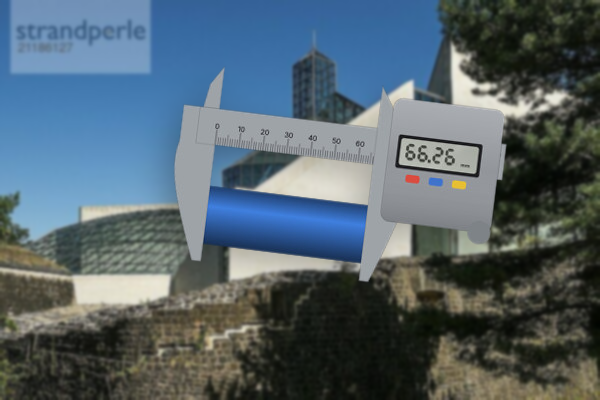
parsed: **66.26** mm
